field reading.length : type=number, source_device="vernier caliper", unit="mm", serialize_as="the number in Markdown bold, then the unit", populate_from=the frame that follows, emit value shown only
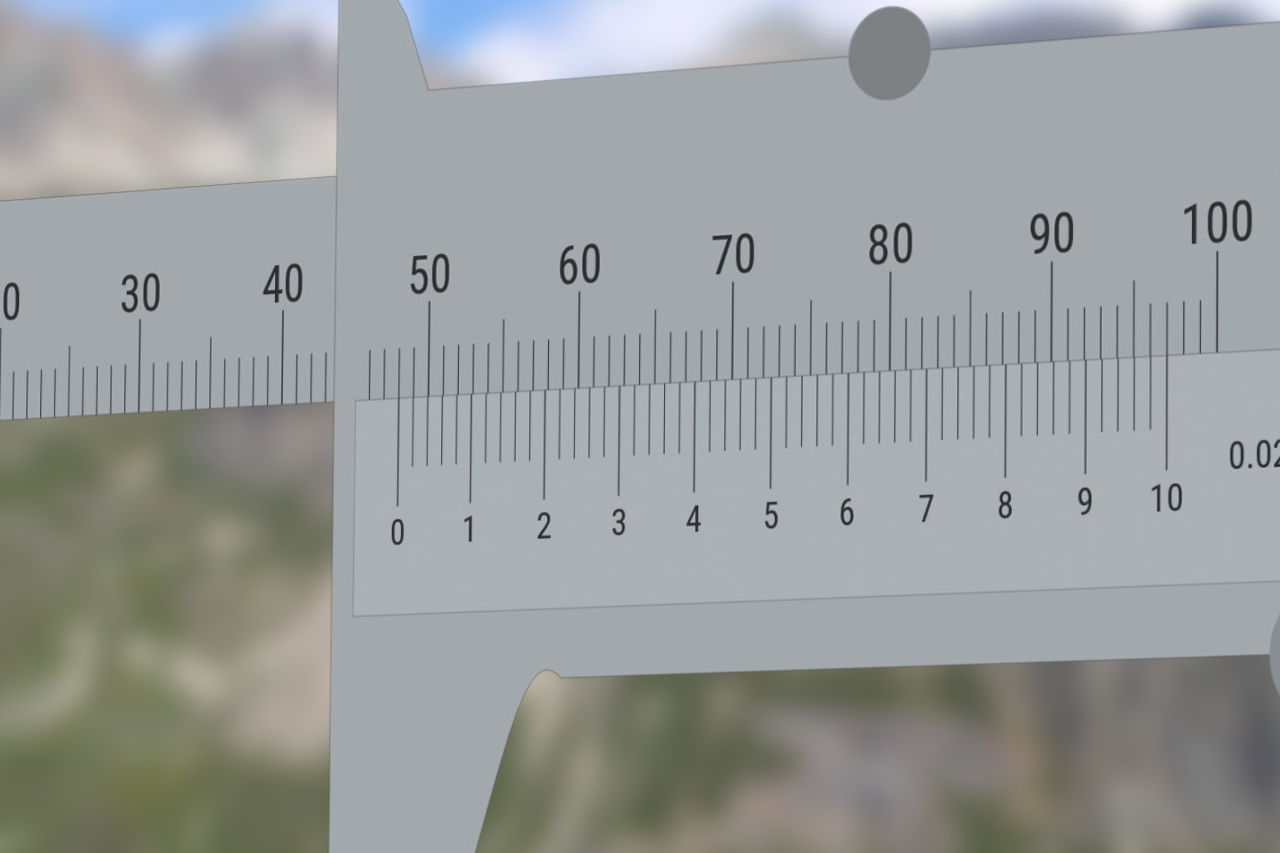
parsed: **48.0** mm
